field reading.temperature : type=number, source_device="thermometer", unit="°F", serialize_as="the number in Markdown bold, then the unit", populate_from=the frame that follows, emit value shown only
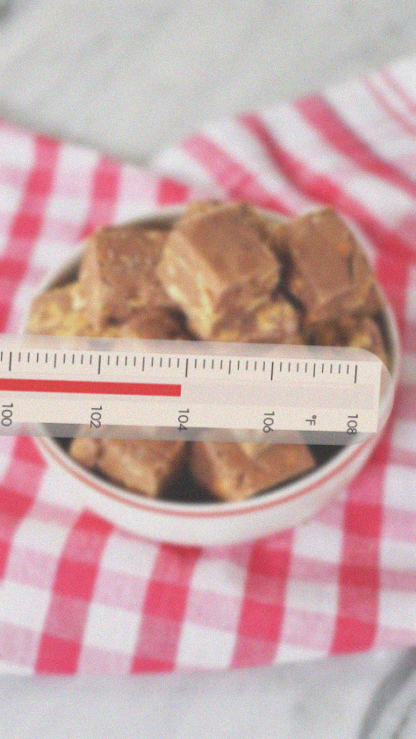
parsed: **103.9** °F
